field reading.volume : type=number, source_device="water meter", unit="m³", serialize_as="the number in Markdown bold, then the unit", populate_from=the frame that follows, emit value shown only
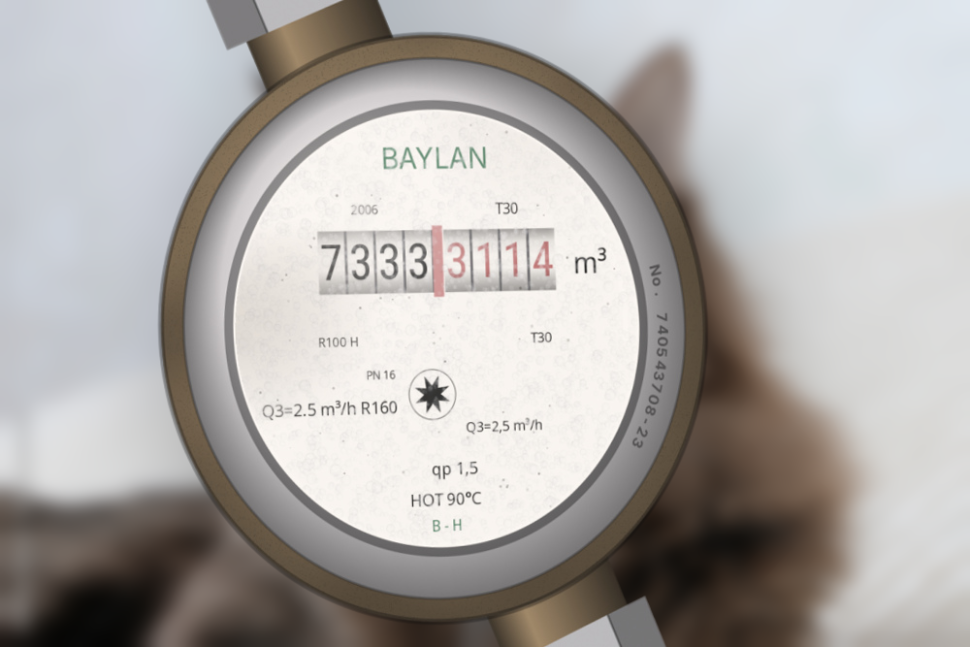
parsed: **7333.3114** m³
